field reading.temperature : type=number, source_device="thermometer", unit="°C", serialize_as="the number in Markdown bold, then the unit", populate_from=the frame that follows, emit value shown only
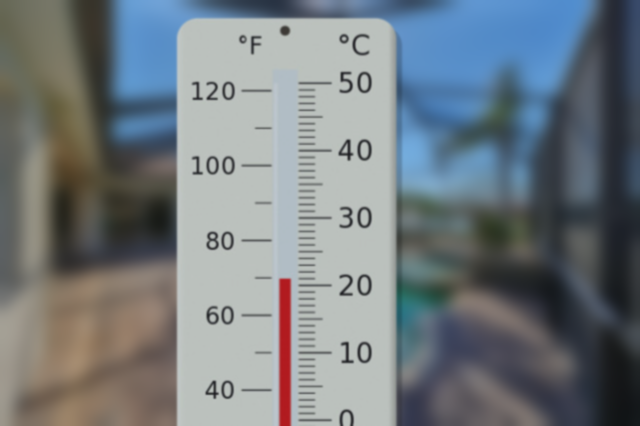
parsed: **21** °C
